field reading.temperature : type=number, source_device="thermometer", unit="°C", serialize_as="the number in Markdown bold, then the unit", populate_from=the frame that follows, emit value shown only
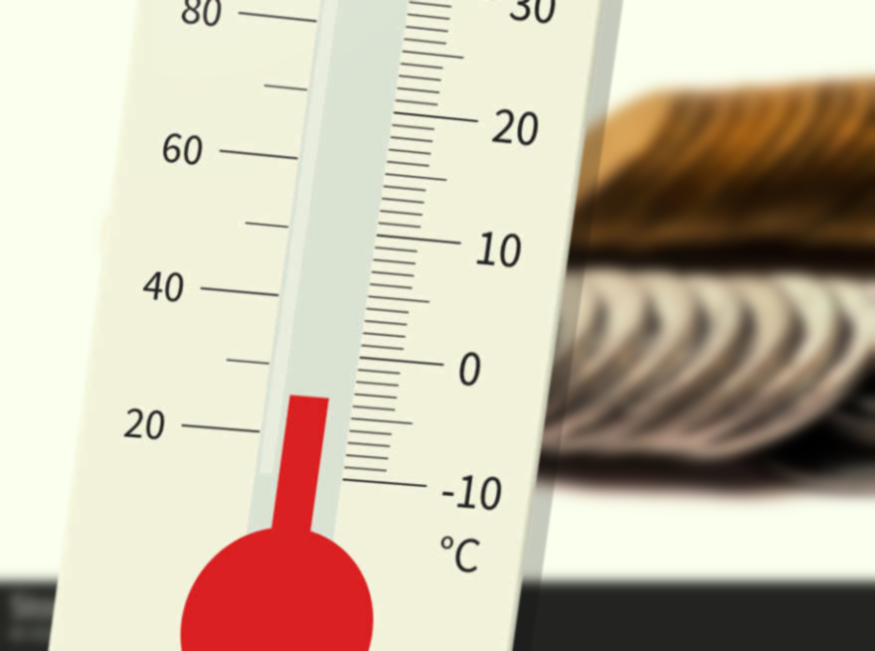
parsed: **-3.5** °C
